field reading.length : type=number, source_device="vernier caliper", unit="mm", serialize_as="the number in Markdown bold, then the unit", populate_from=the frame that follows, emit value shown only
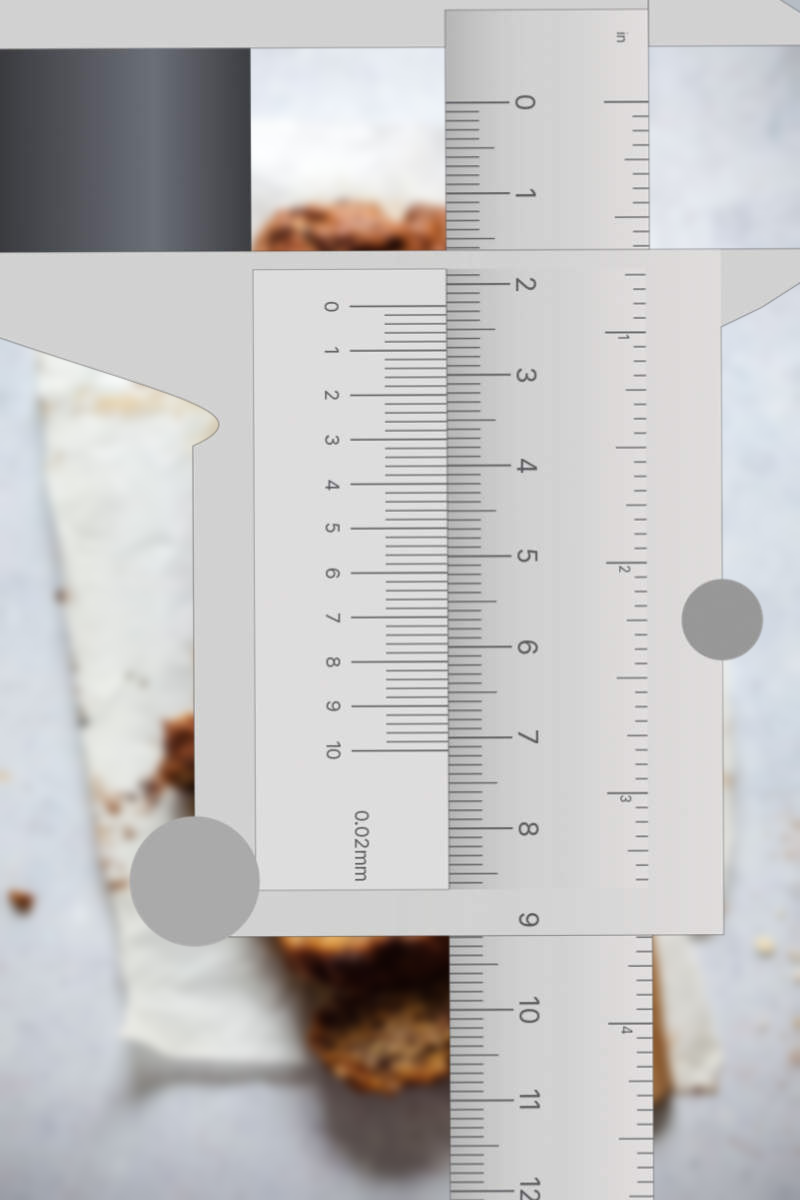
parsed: **22.4** mm
